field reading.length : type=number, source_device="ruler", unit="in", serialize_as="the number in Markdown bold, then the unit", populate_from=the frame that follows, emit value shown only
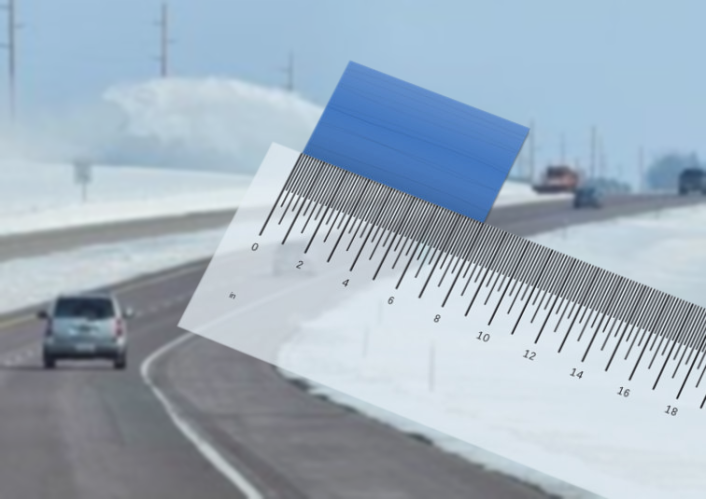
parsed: **8** in
